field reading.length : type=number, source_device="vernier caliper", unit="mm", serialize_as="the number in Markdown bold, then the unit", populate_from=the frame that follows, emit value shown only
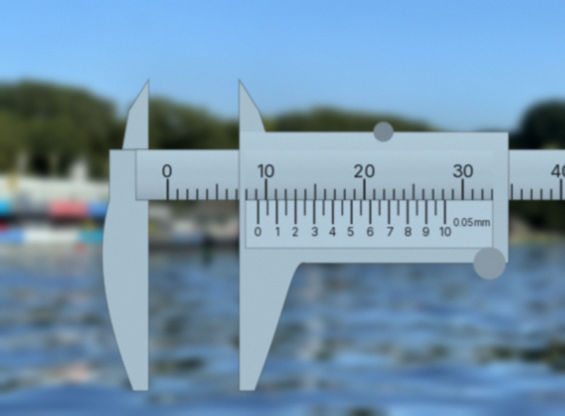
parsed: **9.2** mm
